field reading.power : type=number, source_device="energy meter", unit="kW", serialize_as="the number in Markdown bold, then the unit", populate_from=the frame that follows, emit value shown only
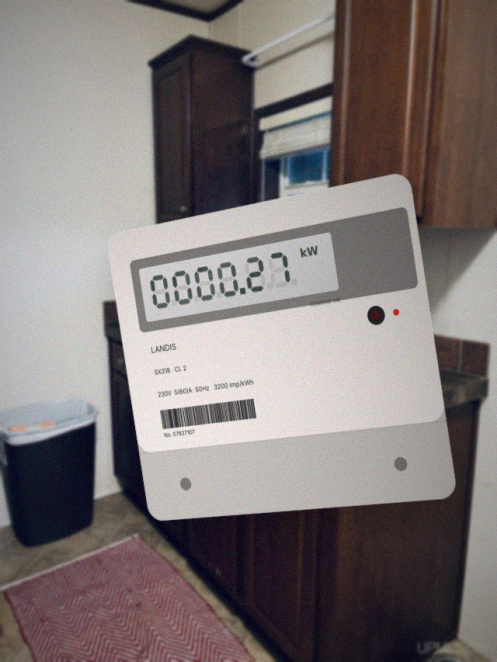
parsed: **0.27** kW
